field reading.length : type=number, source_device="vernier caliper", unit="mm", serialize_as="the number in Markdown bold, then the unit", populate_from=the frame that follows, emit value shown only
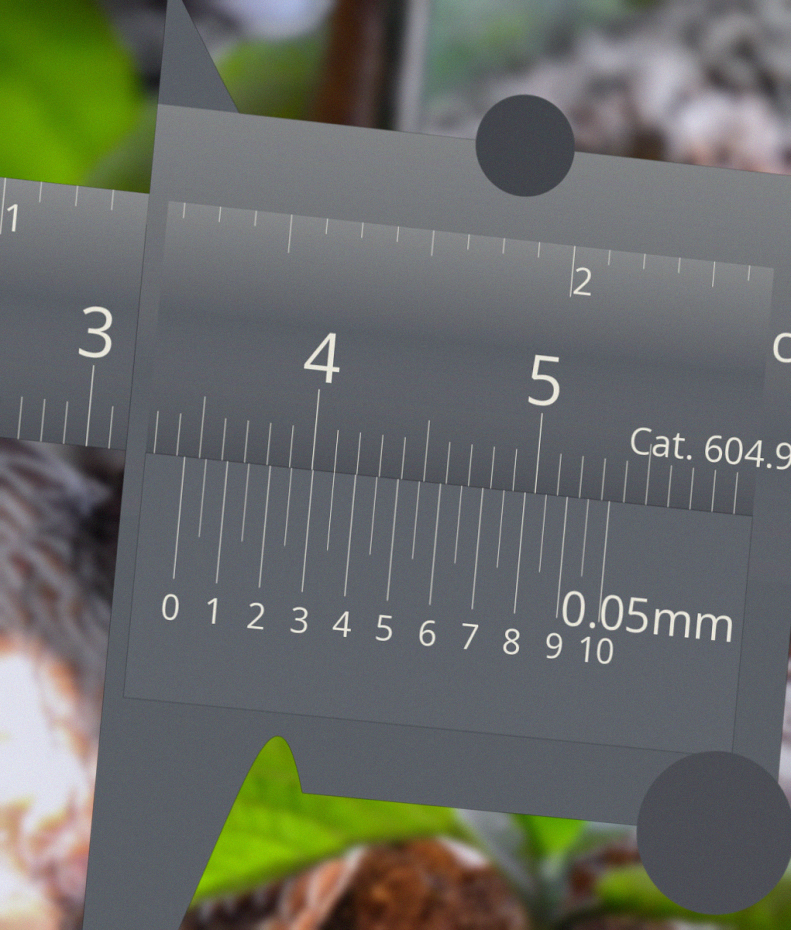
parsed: **34.35** mm
